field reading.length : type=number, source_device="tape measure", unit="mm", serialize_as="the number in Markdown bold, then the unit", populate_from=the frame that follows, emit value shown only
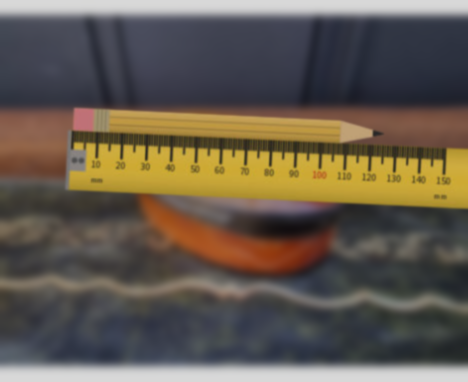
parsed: **125** mm
